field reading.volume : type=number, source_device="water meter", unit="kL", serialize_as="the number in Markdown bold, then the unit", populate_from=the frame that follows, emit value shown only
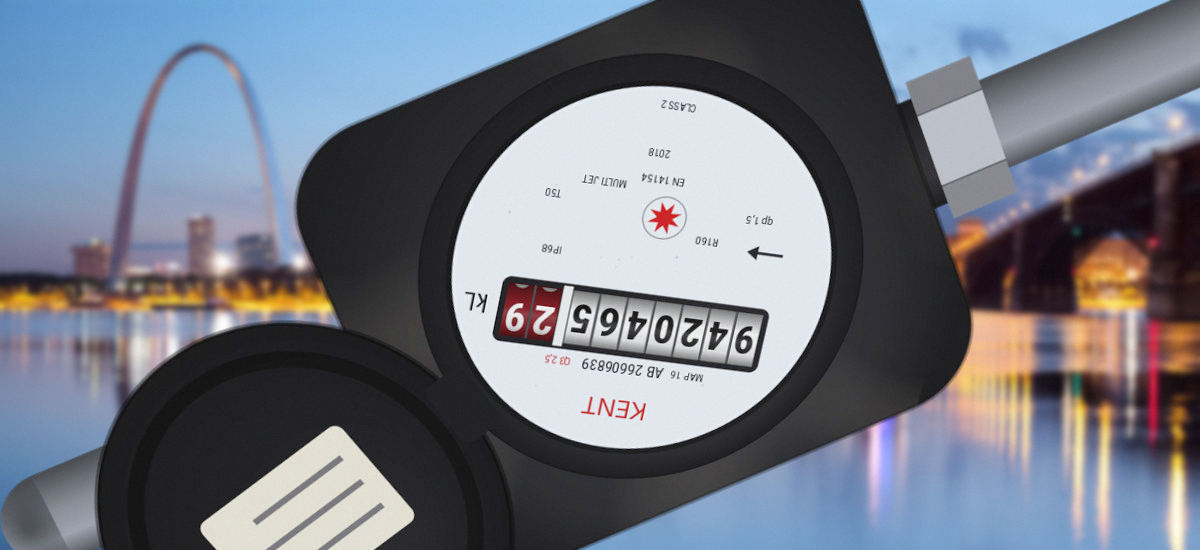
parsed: **9420465.29** kL
